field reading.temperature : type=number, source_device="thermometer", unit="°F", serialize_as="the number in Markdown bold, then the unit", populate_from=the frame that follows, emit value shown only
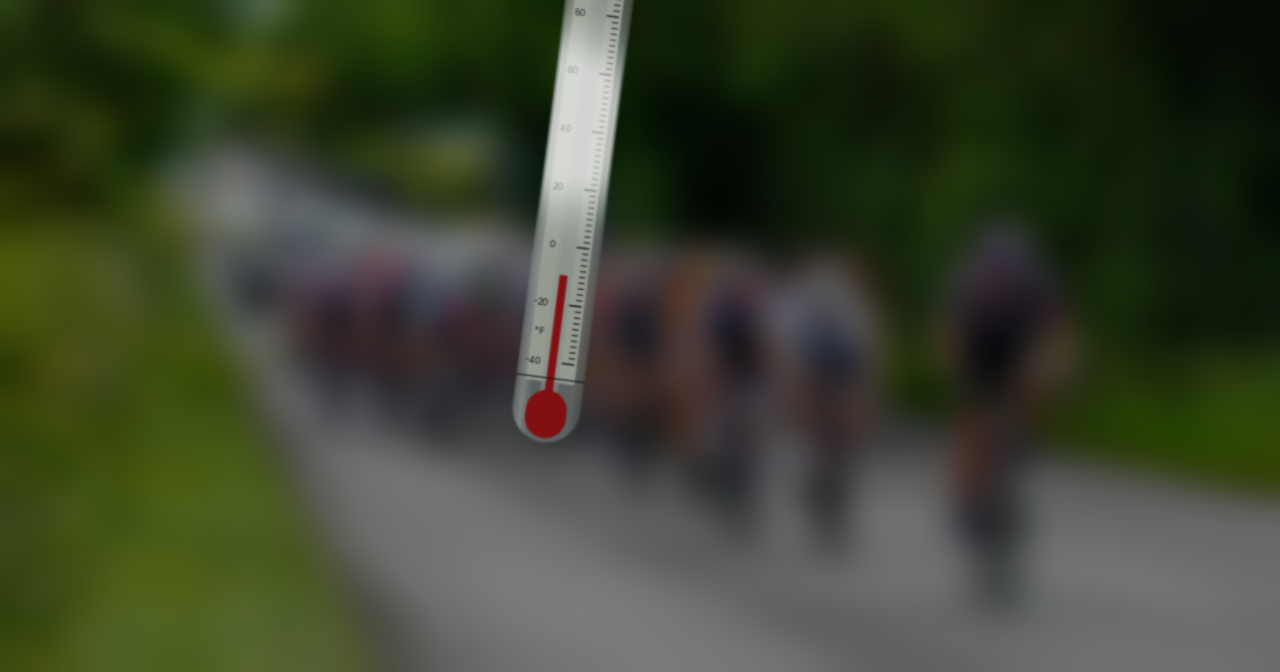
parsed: **-10** °F
